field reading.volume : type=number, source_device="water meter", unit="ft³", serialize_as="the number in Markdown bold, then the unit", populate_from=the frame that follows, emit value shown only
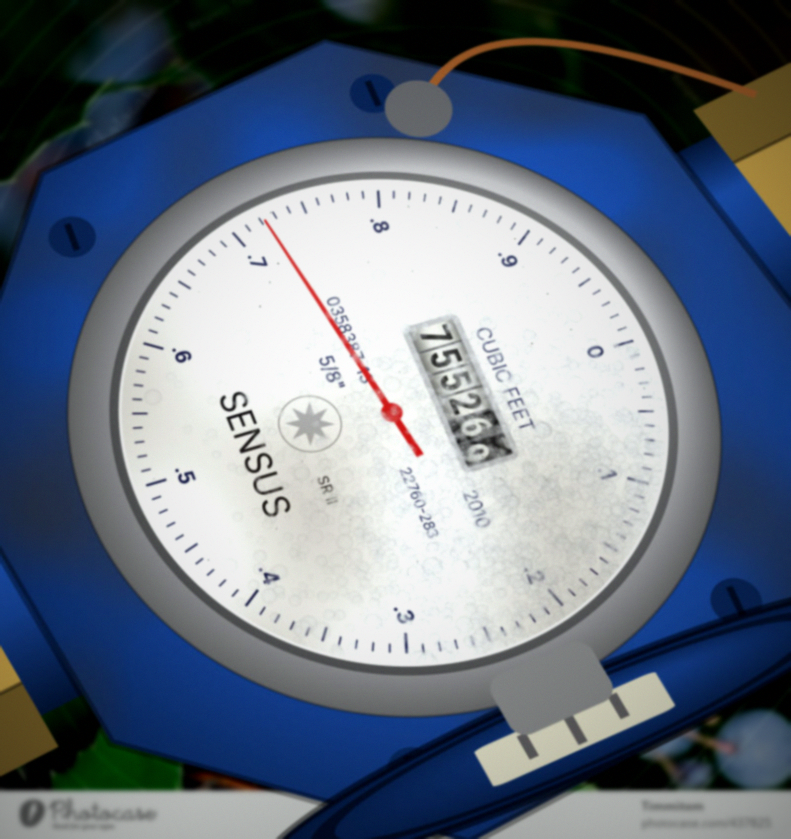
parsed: **755268.72** ft³
